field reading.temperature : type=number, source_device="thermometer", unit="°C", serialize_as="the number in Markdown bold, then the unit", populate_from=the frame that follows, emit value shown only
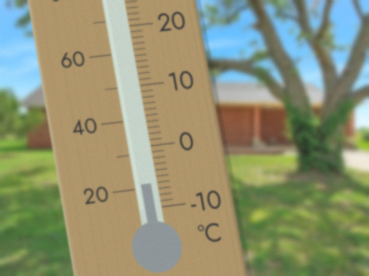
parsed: **-6** °C
